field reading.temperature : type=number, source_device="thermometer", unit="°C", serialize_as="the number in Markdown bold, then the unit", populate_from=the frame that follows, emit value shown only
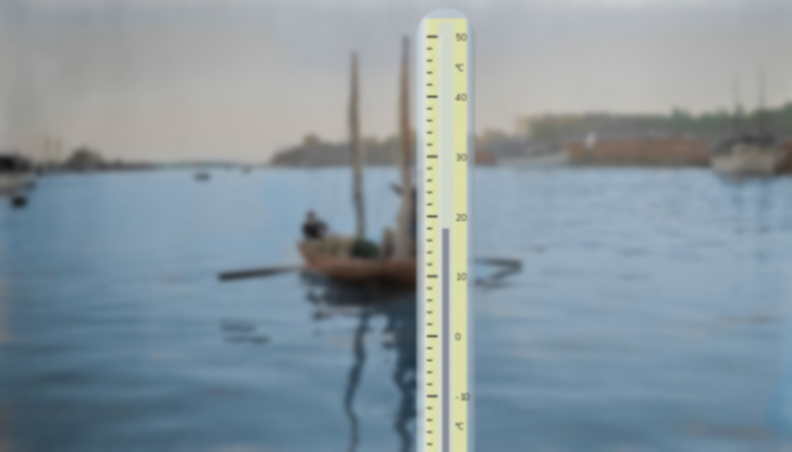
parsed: **18** °C
